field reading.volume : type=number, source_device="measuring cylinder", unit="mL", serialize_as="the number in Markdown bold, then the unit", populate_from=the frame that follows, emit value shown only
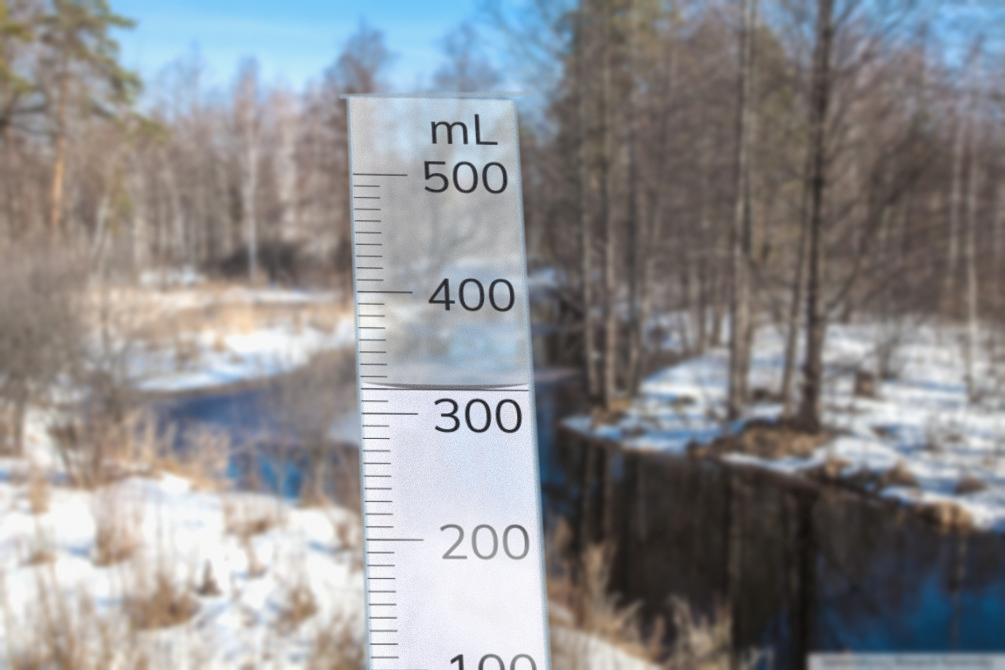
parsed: **320** mL
